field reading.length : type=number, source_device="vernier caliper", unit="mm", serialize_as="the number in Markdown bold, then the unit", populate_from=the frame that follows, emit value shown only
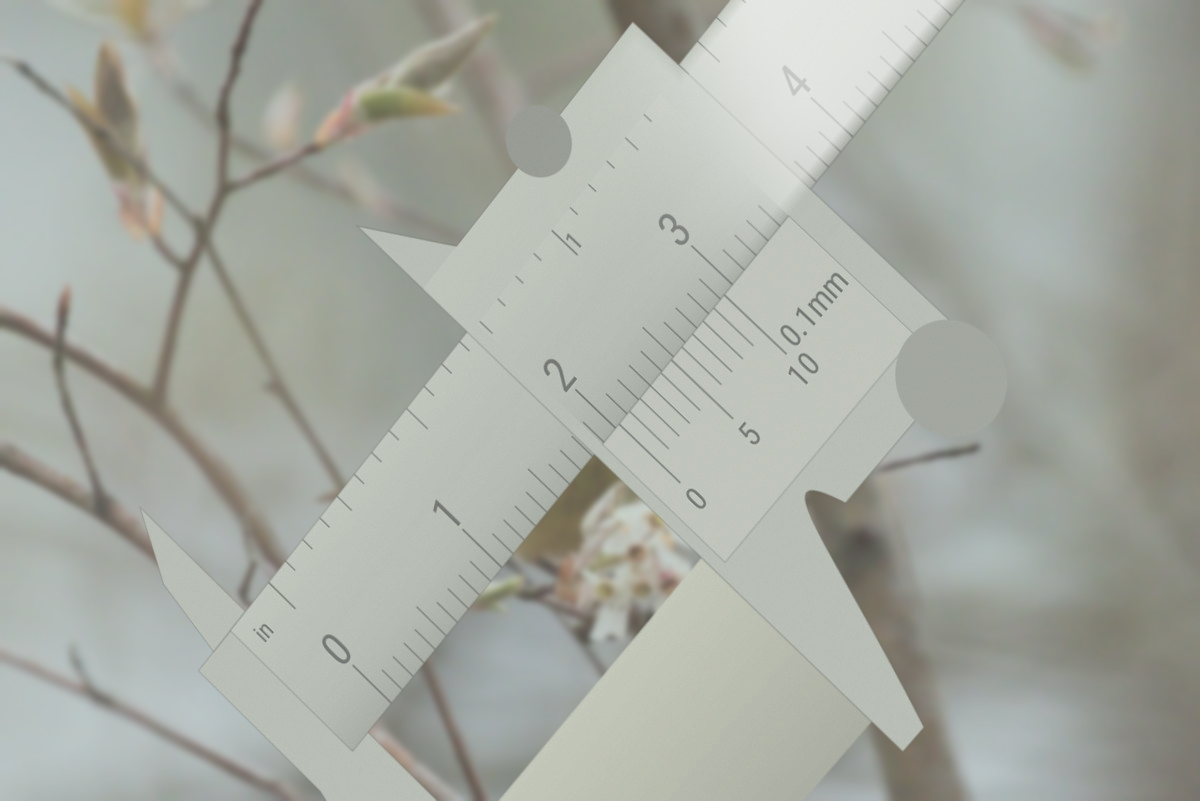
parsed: **20.3** mm
